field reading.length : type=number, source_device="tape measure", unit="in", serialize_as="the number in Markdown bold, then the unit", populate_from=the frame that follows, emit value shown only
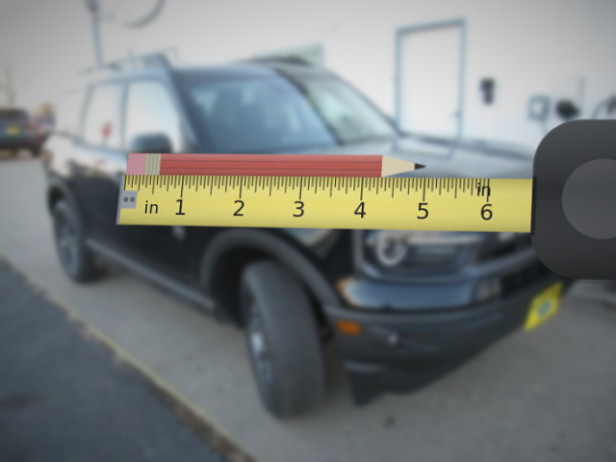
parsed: **5** in
